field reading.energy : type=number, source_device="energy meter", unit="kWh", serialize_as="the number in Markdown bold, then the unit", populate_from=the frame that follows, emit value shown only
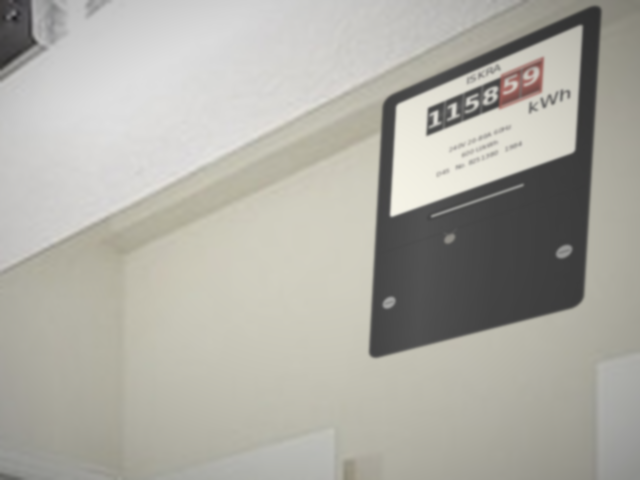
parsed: **1158.59** kWh
